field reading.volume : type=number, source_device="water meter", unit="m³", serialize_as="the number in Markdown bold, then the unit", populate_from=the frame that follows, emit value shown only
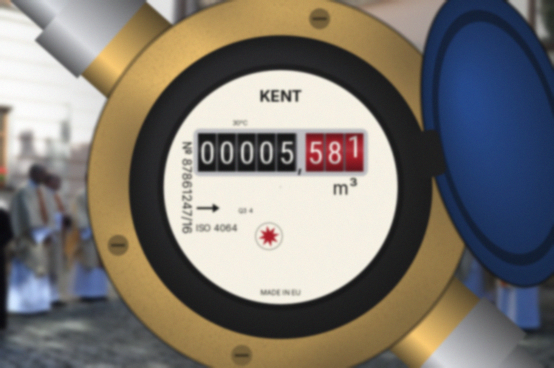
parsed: **5.581** m³
